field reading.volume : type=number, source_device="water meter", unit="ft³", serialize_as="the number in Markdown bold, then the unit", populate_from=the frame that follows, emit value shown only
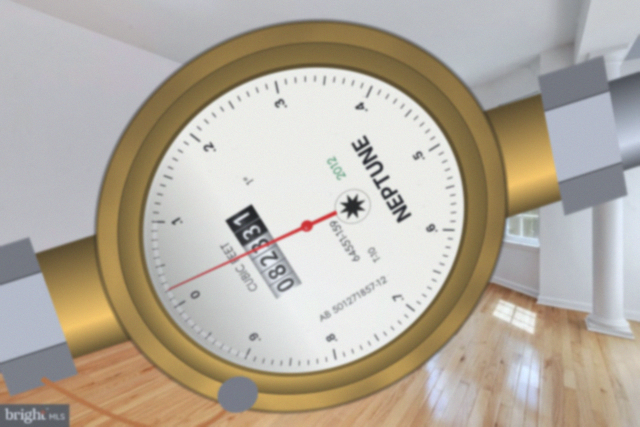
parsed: **82331.02** ft³
